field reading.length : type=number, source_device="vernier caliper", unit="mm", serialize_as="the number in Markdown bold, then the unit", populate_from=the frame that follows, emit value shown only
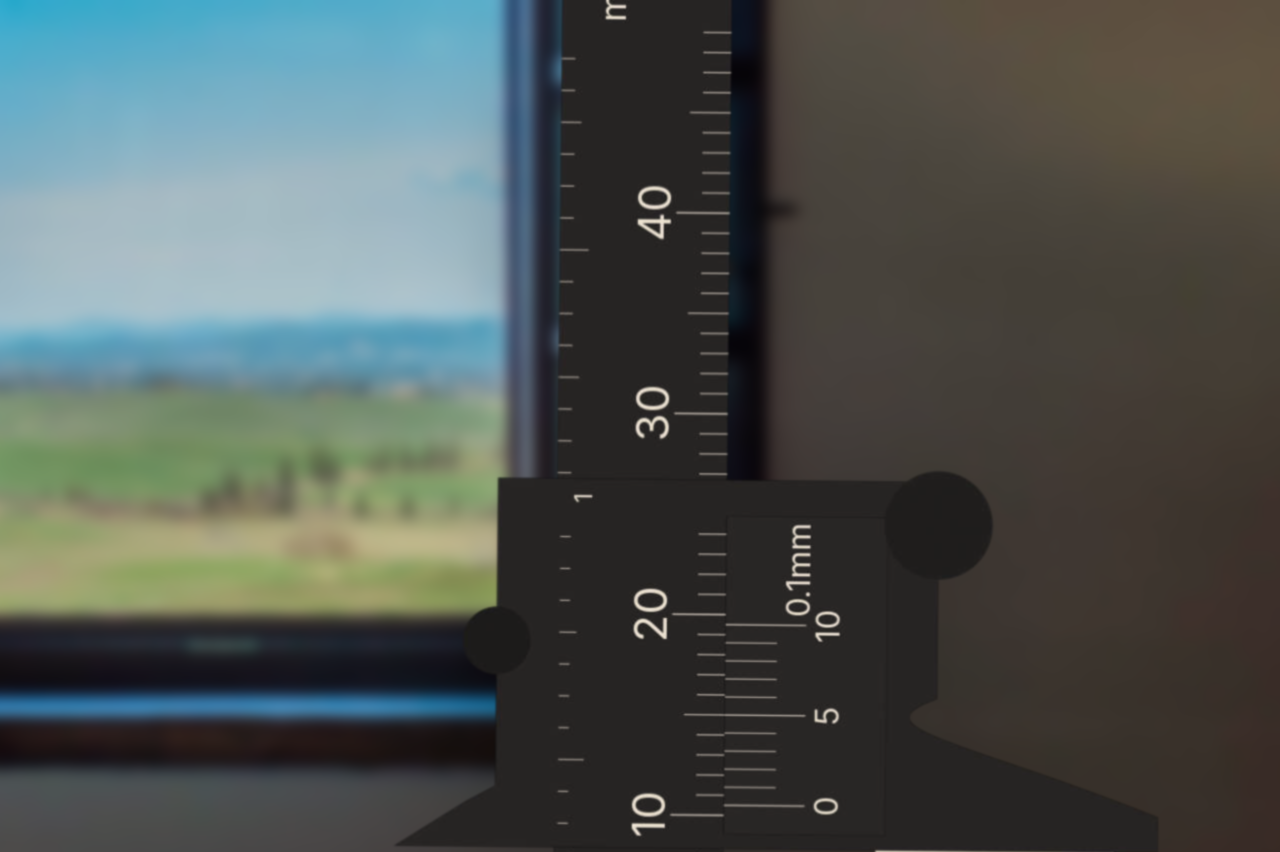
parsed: **10.5** mm
